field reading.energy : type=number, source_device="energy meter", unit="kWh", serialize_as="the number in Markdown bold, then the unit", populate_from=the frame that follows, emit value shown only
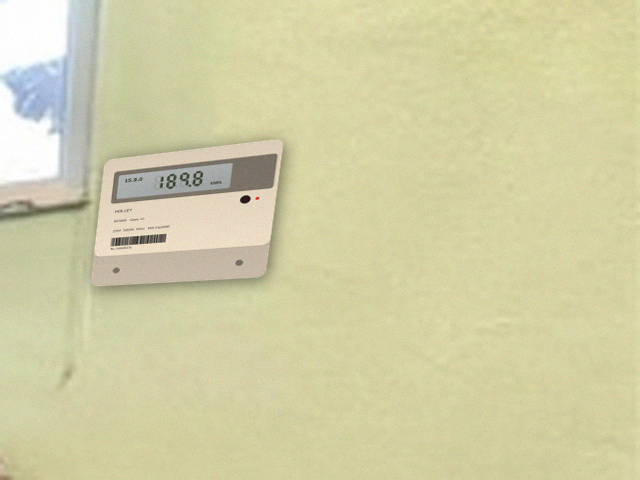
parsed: **189.8** kWh
